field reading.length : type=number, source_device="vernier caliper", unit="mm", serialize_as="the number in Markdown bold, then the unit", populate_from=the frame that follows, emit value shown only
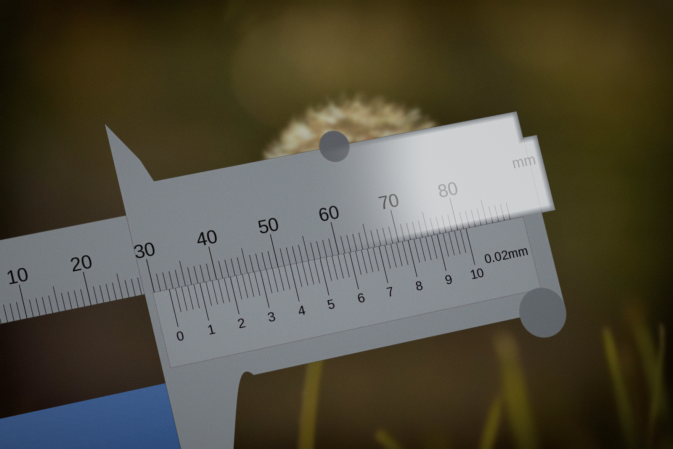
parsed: **32.4** mm
